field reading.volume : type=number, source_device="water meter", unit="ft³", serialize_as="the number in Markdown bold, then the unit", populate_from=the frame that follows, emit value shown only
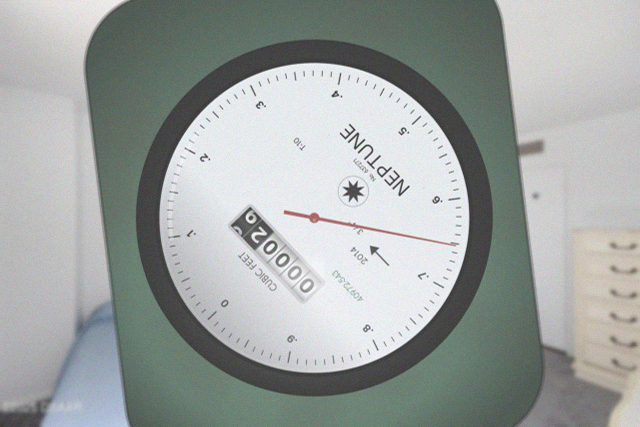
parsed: **28.65** ft³
